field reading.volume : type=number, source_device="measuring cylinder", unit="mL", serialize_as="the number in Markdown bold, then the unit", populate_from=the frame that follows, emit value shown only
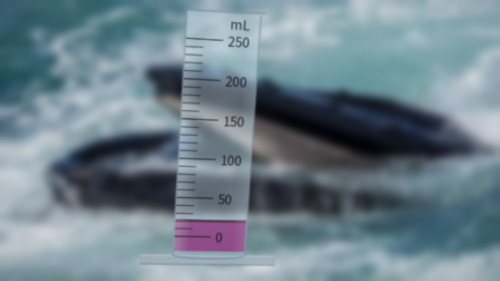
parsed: **20** mL
